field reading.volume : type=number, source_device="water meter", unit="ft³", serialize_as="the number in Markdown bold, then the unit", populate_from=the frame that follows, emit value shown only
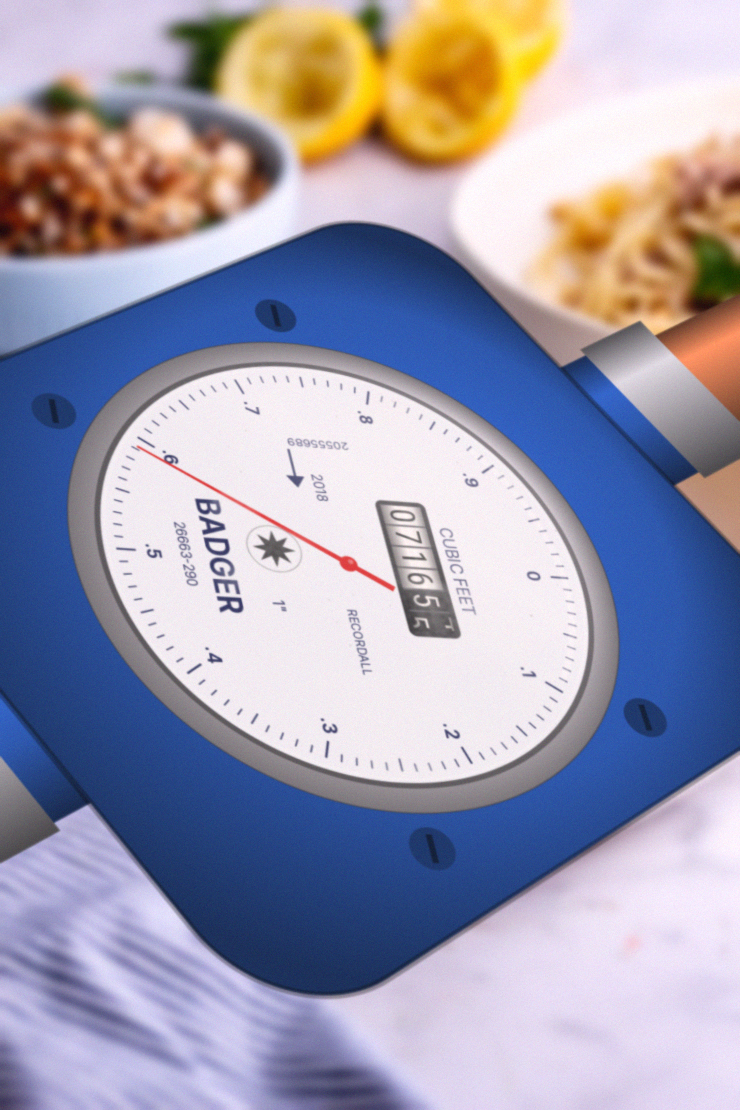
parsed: **71654.59** ft³
